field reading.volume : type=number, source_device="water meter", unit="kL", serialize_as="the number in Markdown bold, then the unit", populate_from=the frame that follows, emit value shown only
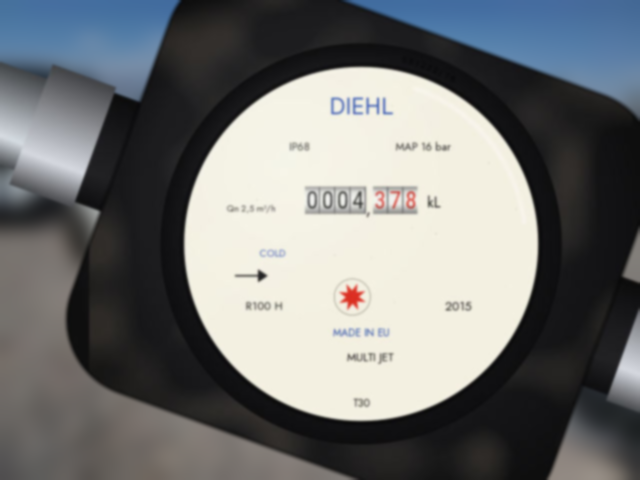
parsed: **4.378** kL
